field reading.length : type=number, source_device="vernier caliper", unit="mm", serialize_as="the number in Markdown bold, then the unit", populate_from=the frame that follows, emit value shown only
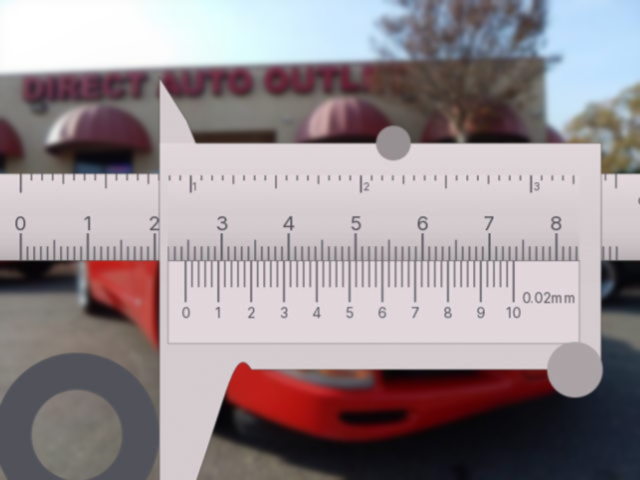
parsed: **24.6** mm
